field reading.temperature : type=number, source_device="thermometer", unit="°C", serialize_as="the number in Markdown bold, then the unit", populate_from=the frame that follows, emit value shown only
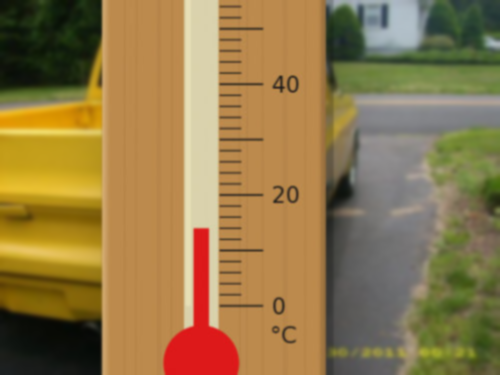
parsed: **14** °C
